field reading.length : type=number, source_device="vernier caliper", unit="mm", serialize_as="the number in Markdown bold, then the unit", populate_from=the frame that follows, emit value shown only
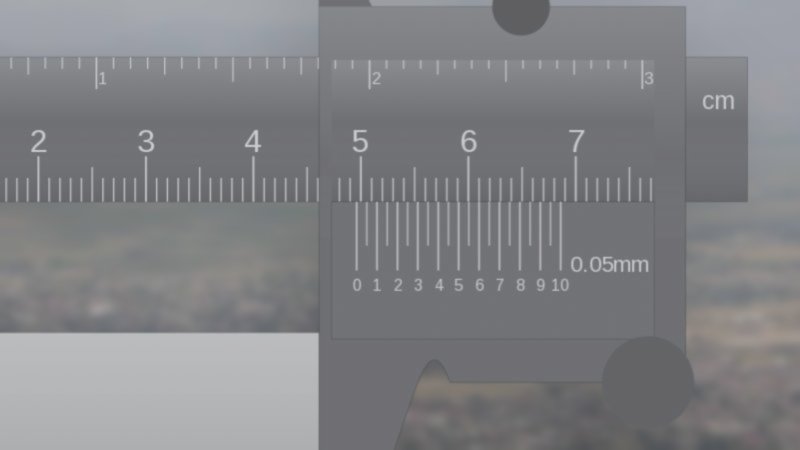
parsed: **49.6** mm
